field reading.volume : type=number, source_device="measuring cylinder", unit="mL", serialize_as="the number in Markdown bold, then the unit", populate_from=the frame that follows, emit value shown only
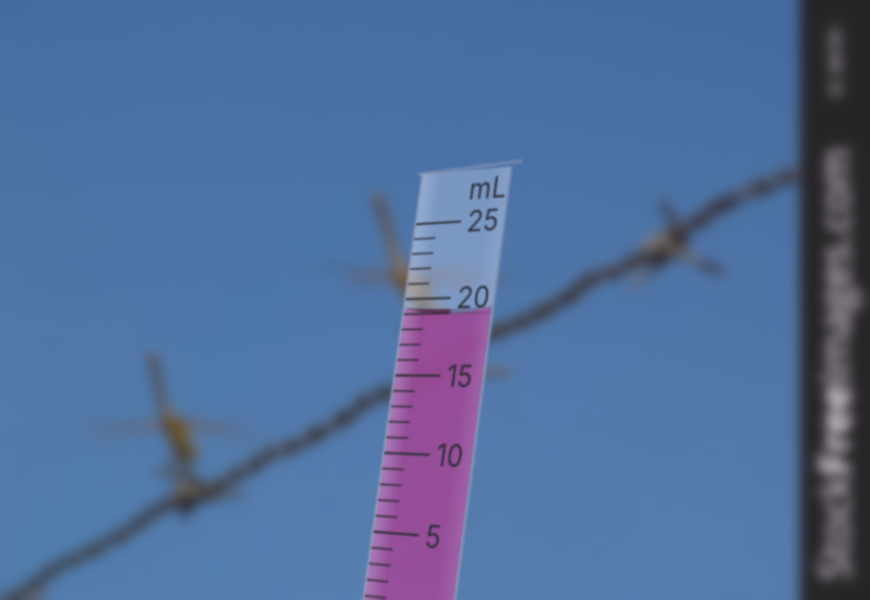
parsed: **19** mL
